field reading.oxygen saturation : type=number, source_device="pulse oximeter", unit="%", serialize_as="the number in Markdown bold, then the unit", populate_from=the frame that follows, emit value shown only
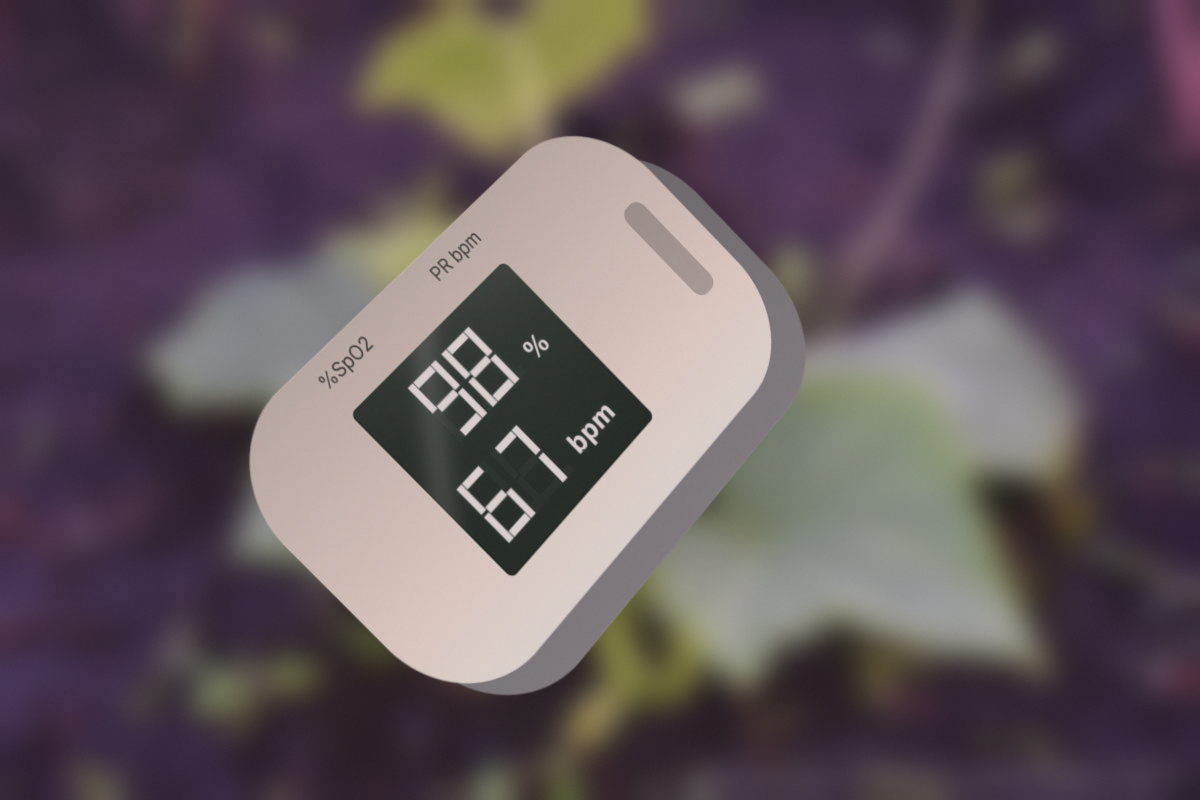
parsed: **98** %
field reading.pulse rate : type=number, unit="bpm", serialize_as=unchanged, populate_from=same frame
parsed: **67** bpm
